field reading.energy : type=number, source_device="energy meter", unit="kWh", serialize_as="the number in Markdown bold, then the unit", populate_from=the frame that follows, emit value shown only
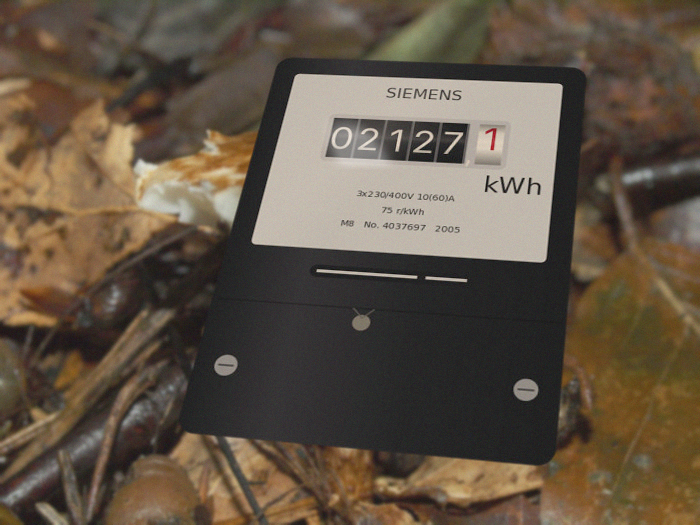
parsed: **2127.1** kWh
